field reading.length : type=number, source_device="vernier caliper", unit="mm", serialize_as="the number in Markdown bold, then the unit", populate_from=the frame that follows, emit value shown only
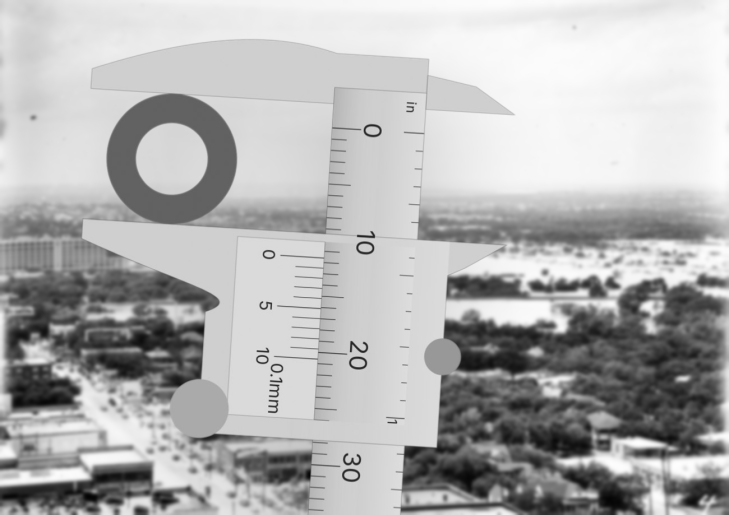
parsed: **11.6** mm
